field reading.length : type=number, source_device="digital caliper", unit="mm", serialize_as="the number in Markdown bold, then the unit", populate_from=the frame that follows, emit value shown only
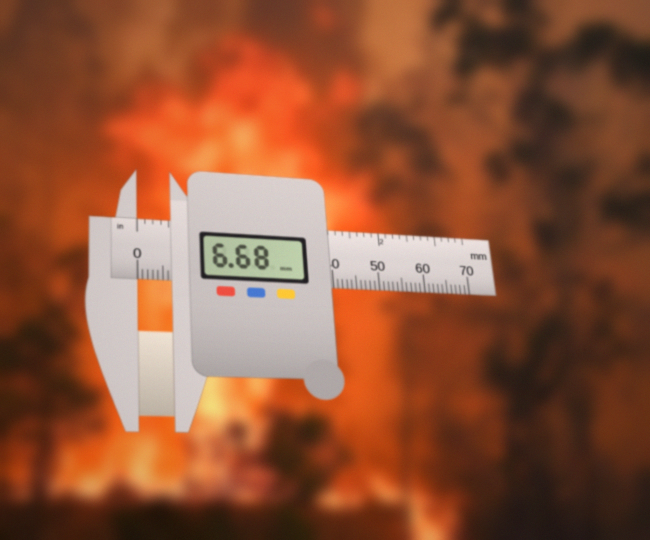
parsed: **6.68** mm
